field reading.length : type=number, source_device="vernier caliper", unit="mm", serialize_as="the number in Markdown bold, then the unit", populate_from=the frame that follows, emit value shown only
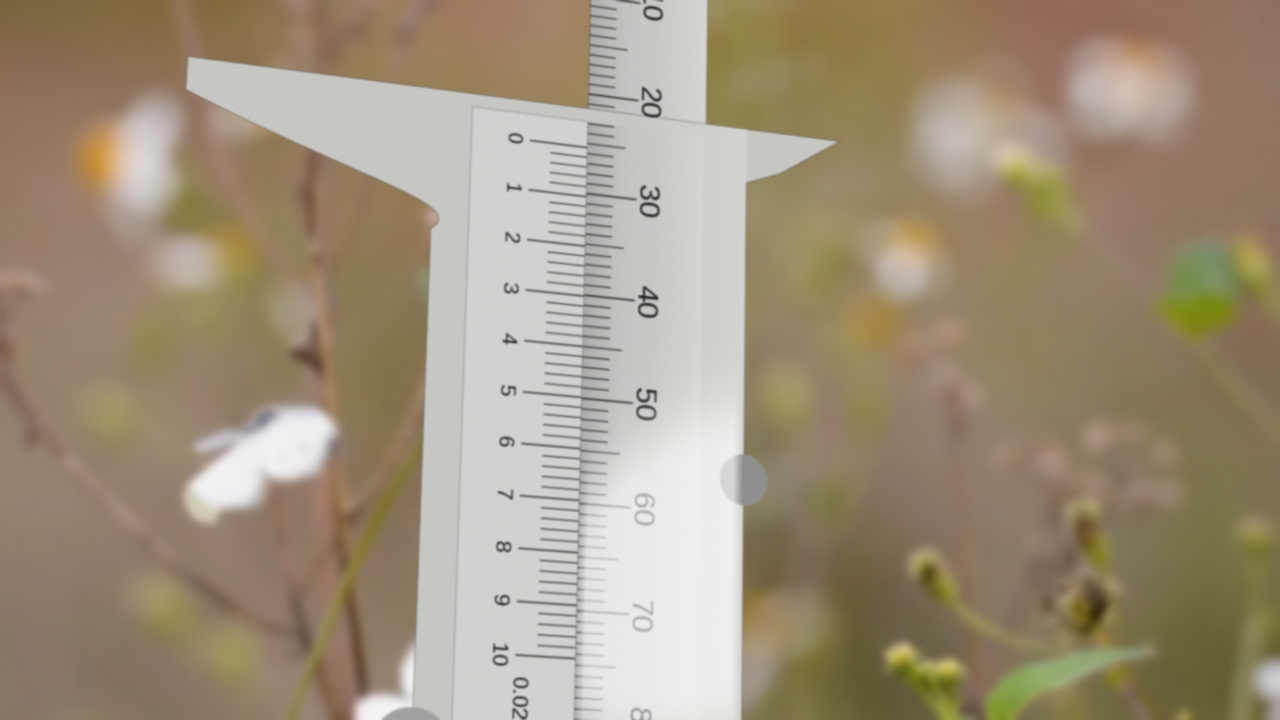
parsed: **25.4** mm
